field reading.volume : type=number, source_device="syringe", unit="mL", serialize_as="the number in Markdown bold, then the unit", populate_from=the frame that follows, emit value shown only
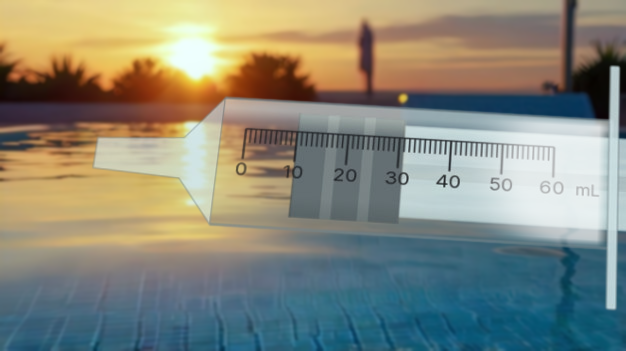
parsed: **10** mL
